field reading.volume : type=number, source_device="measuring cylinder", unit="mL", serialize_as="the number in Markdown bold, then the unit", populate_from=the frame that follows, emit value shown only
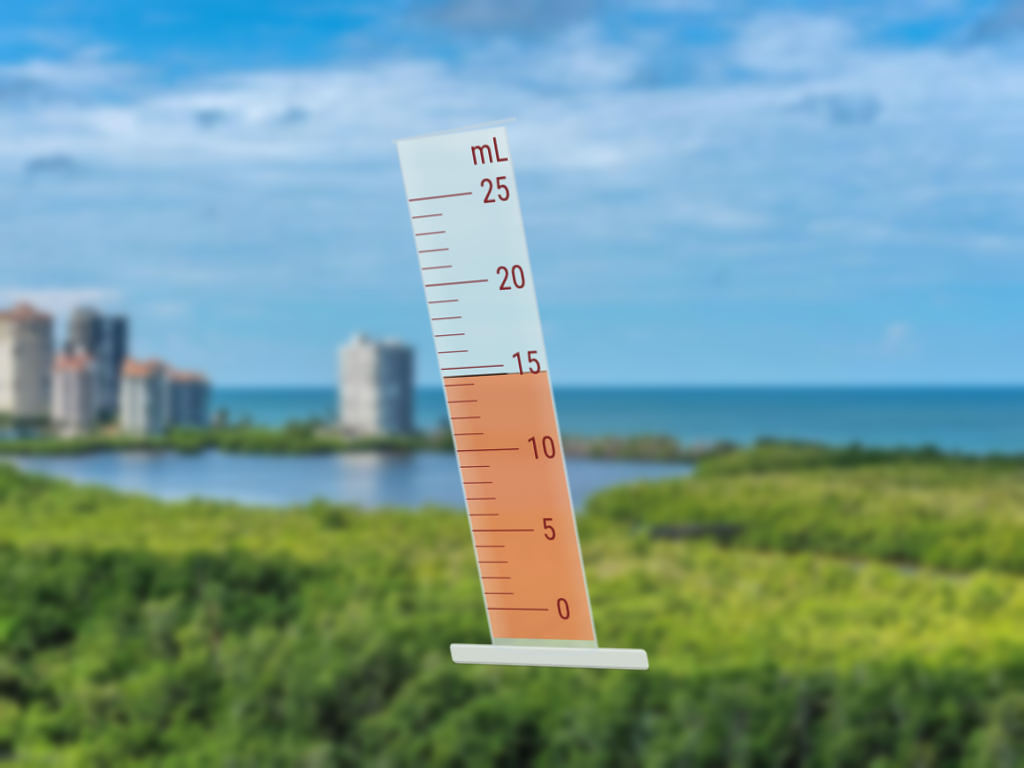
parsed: **14.5** mL
